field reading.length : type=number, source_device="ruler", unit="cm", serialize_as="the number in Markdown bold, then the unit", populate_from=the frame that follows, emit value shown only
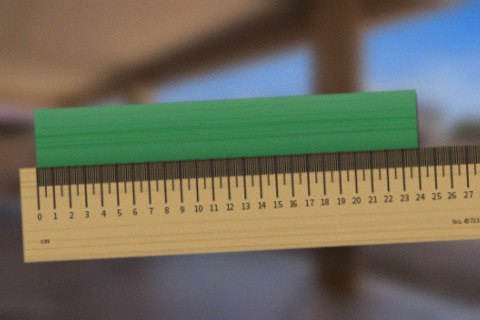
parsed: **24** cm
